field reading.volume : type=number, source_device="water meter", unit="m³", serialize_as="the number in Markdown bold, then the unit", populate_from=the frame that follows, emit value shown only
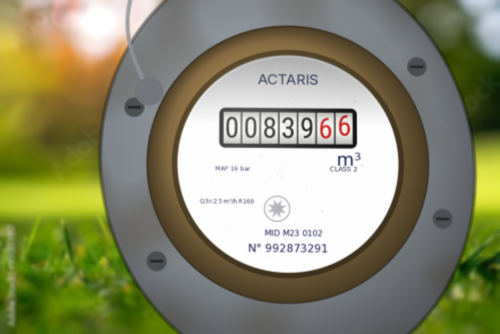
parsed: **839.66** m³
